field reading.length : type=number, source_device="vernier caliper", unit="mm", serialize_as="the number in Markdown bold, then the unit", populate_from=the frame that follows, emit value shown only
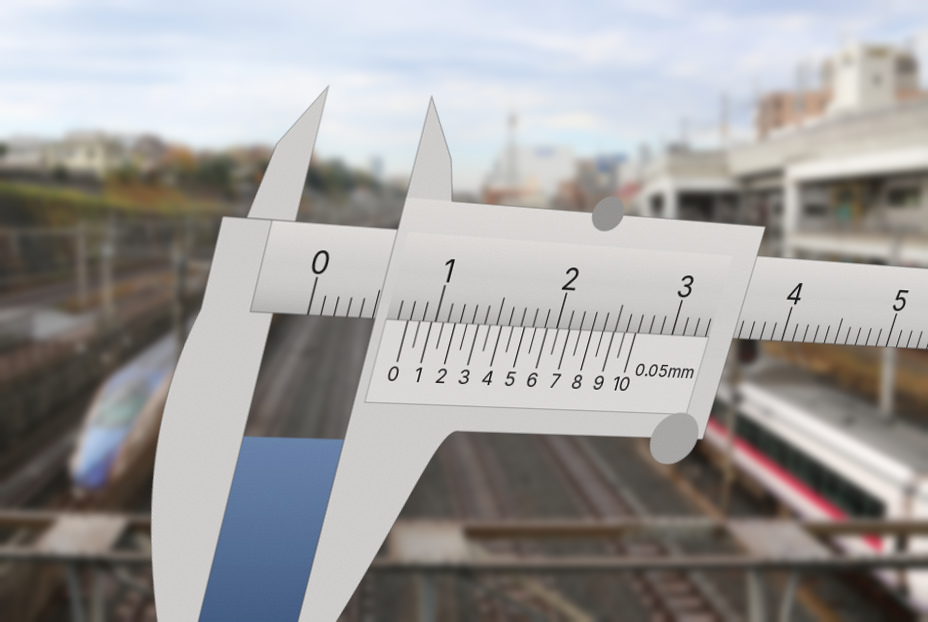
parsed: **7.8** mm
